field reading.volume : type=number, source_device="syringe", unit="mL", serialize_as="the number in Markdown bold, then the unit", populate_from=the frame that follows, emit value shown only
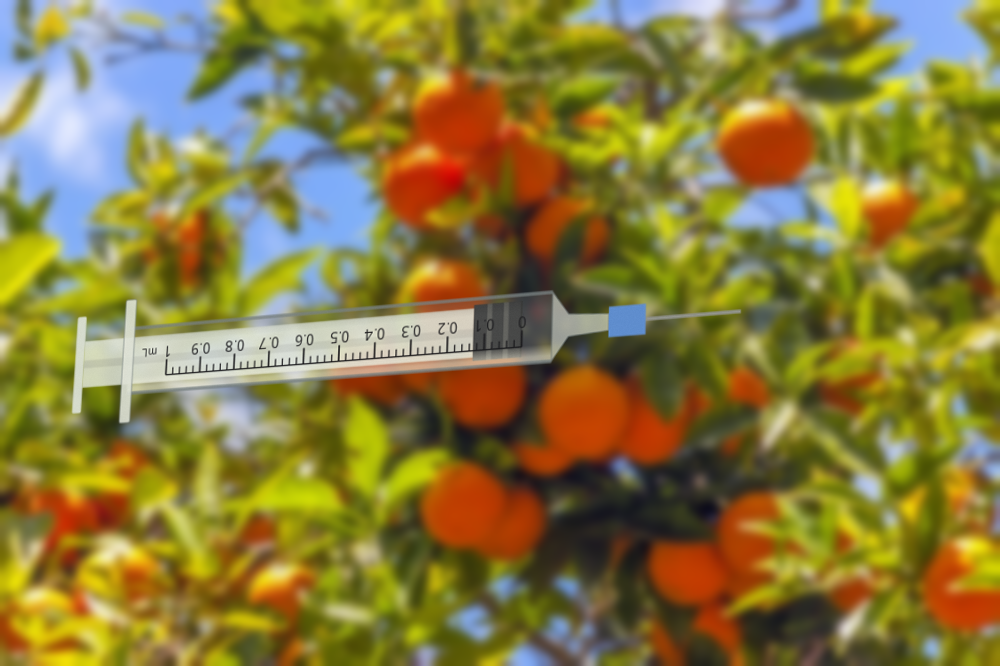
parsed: **0** mL
